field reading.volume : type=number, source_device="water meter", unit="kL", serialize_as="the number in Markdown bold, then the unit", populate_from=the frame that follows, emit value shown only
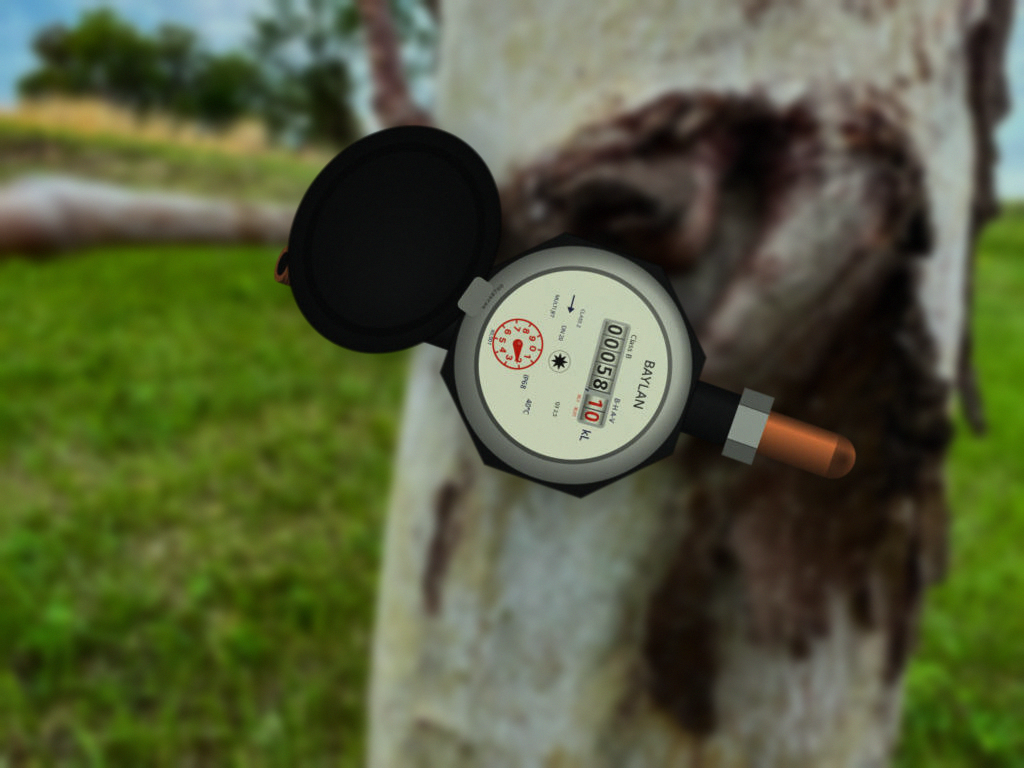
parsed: **58.102** kL
